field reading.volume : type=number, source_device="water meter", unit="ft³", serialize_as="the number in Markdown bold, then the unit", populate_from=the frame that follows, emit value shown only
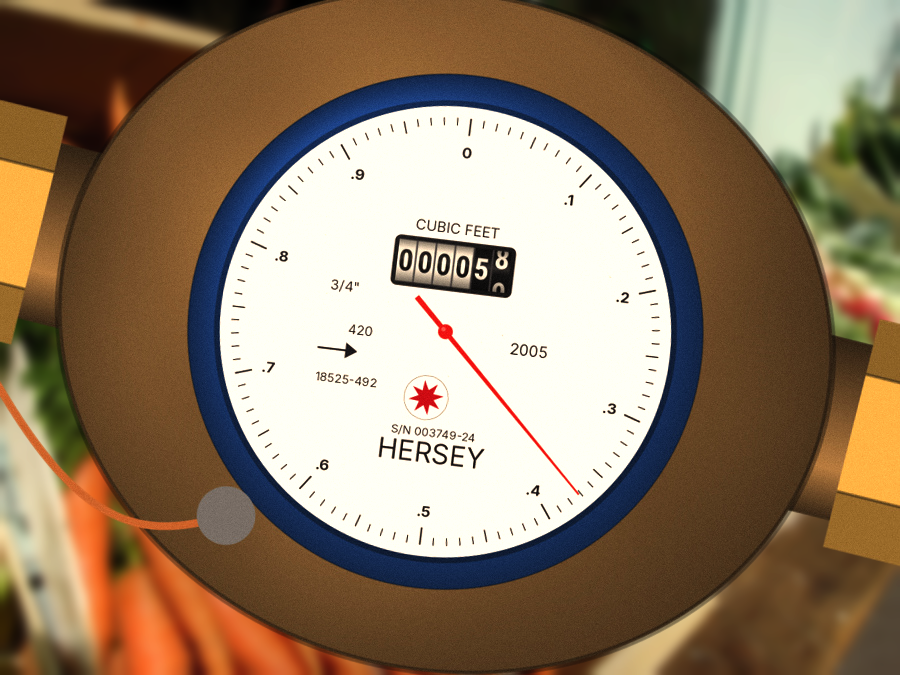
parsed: **58.37** ft³
